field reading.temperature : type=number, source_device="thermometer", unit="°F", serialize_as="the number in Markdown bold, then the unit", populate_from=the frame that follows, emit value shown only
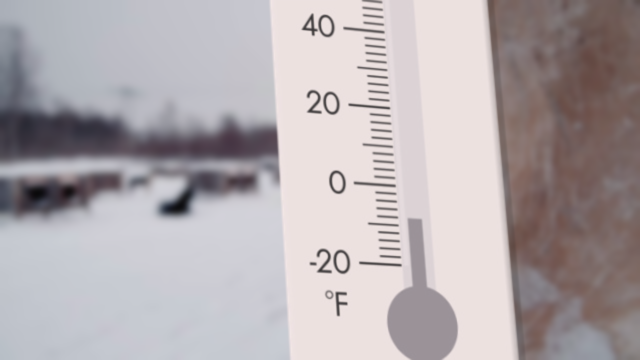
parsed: **-8** °F
